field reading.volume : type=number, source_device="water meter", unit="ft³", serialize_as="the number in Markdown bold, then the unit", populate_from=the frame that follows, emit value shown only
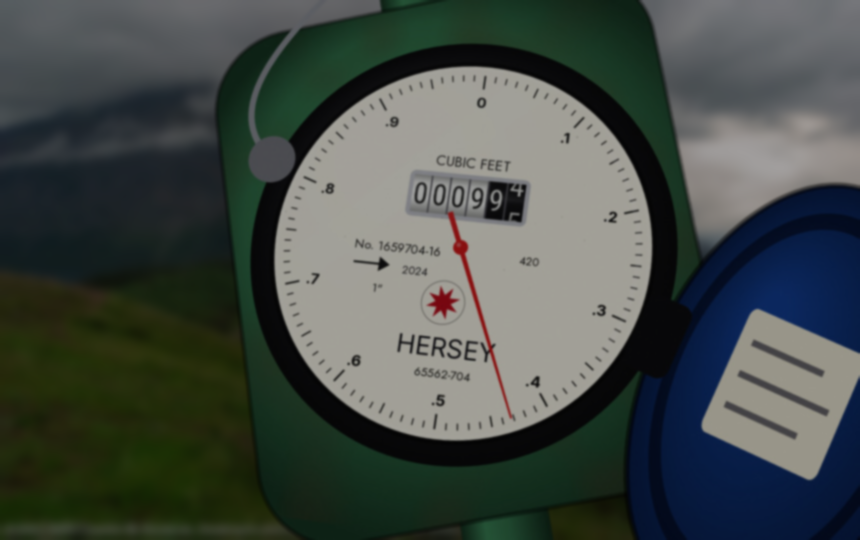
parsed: **994.43** ft³
